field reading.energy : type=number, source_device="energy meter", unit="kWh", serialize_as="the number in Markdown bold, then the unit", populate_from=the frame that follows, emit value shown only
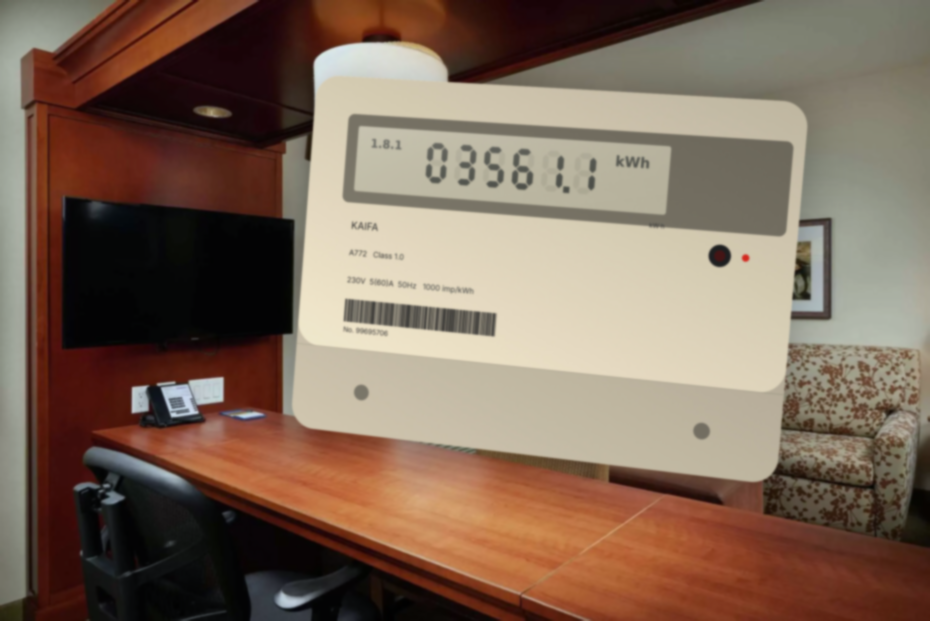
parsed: **3561.1** kWh
